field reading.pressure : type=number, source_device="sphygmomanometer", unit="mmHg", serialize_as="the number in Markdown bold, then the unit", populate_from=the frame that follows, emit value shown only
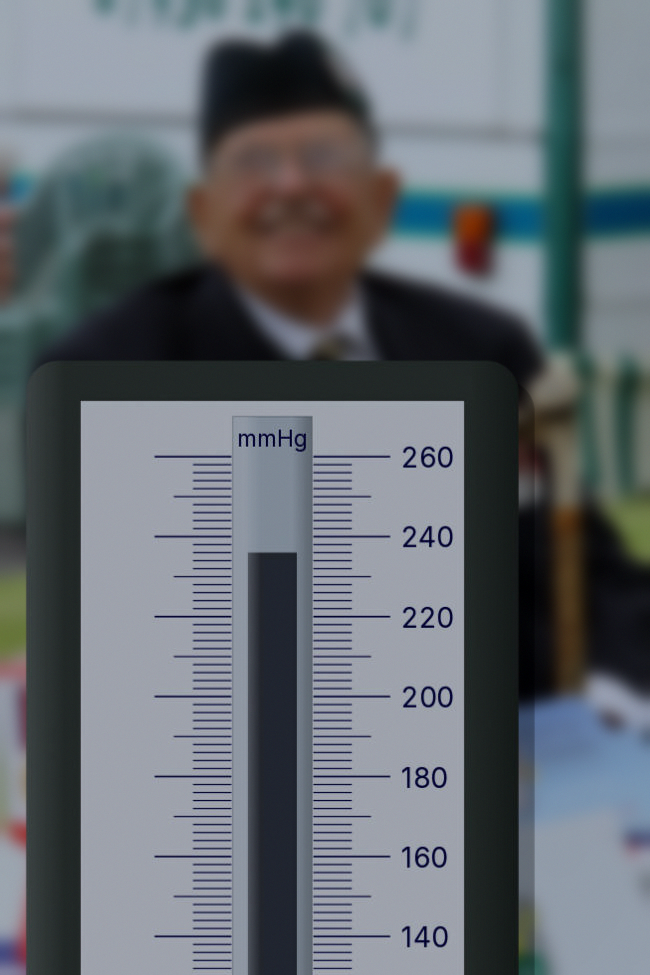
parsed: **236** mmHg
